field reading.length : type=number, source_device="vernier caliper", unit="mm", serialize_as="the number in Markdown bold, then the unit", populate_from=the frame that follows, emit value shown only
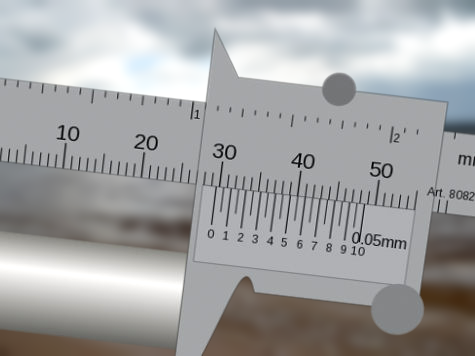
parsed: **29.6** mm
